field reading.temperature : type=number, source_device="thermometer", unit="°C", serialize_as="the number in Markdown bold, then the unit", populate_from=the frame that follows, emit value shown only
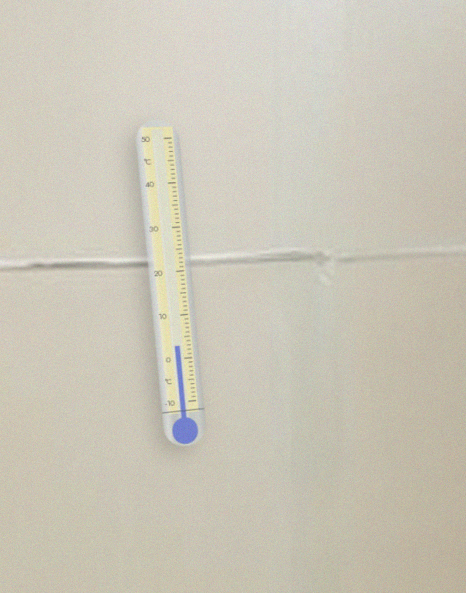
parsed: **3** °C
